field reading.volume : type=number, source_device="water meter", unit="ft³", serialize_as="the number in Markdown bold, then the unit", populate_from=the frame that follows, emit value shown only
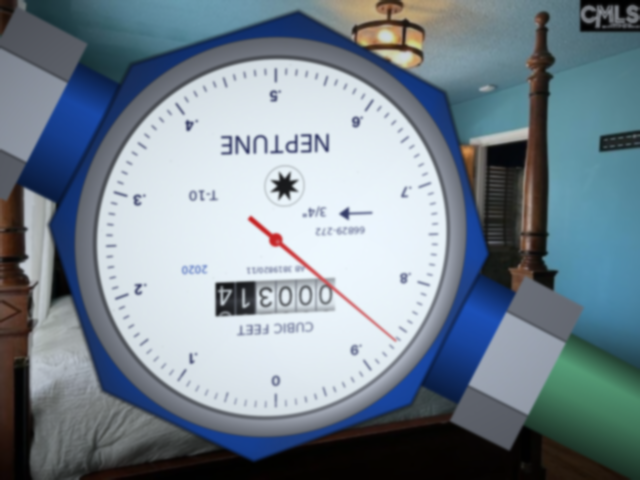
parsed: **313.86** ft³
